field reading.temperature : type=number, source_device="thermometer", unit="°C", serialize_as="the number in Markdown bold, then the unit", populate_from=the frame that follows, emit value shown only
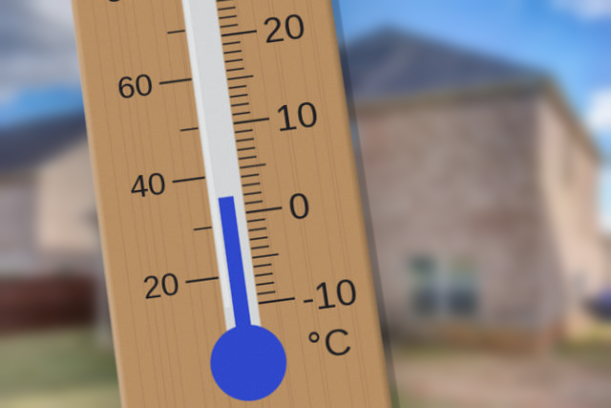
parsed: **2** °C
